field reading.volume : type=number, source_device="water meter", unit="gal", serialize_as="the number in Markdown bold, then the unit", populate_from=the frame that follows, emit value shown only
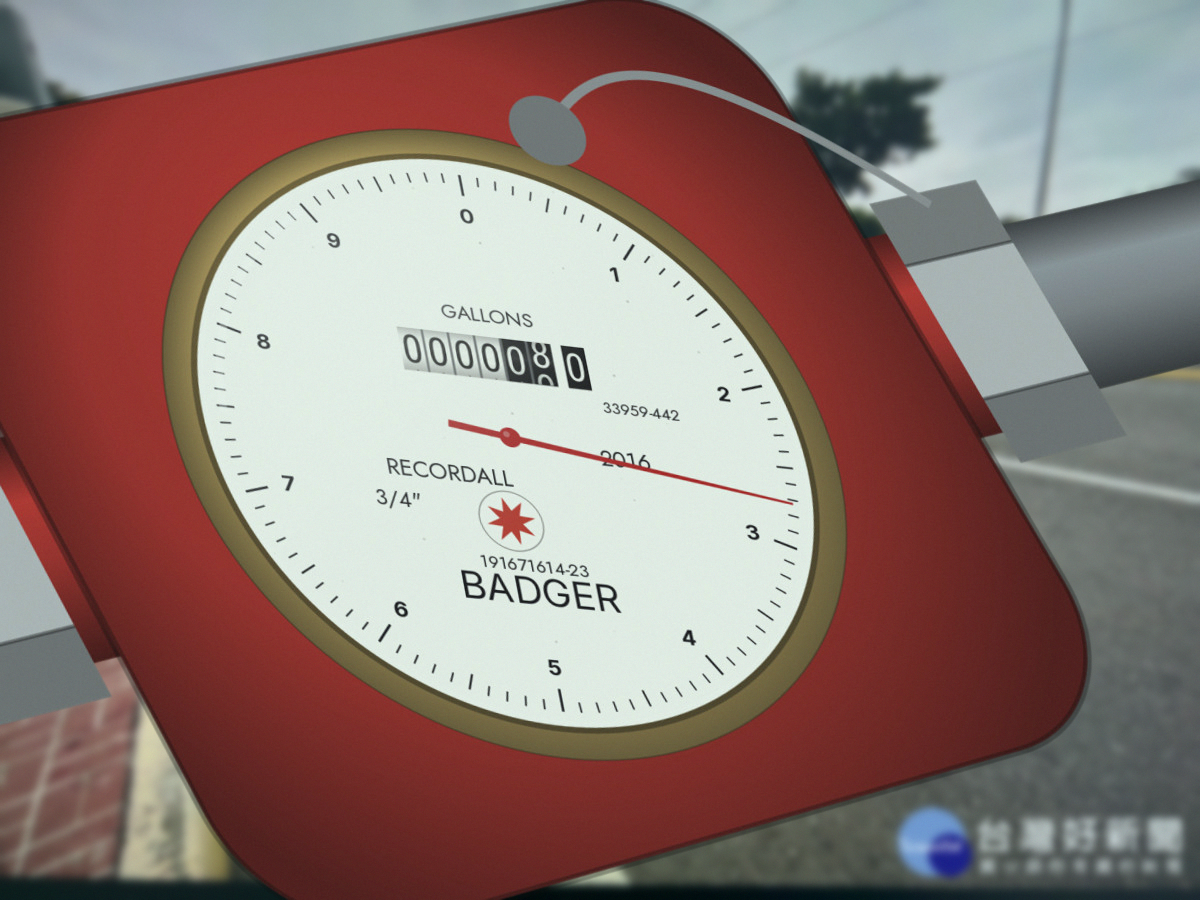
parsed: **82.7** gal
